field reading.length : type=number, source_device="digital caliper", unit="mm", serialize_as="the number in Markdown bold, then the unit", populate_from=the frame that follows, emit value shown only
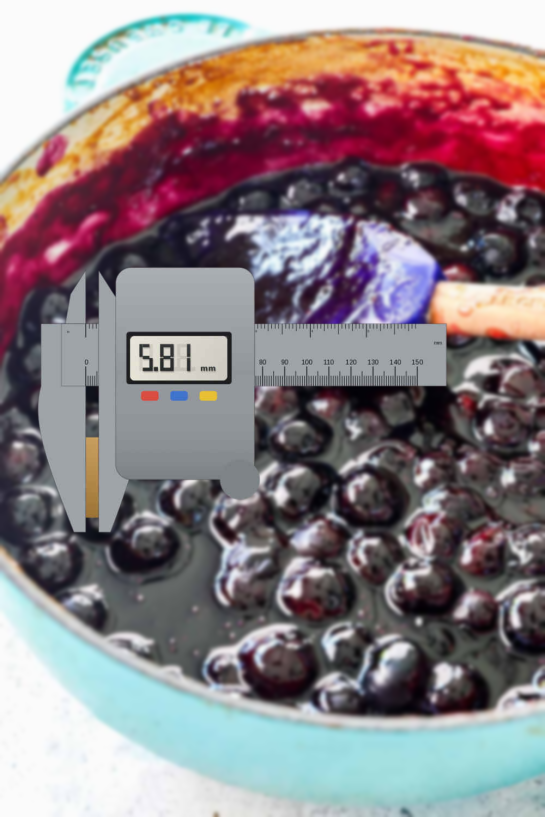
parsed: **5.81** mm
